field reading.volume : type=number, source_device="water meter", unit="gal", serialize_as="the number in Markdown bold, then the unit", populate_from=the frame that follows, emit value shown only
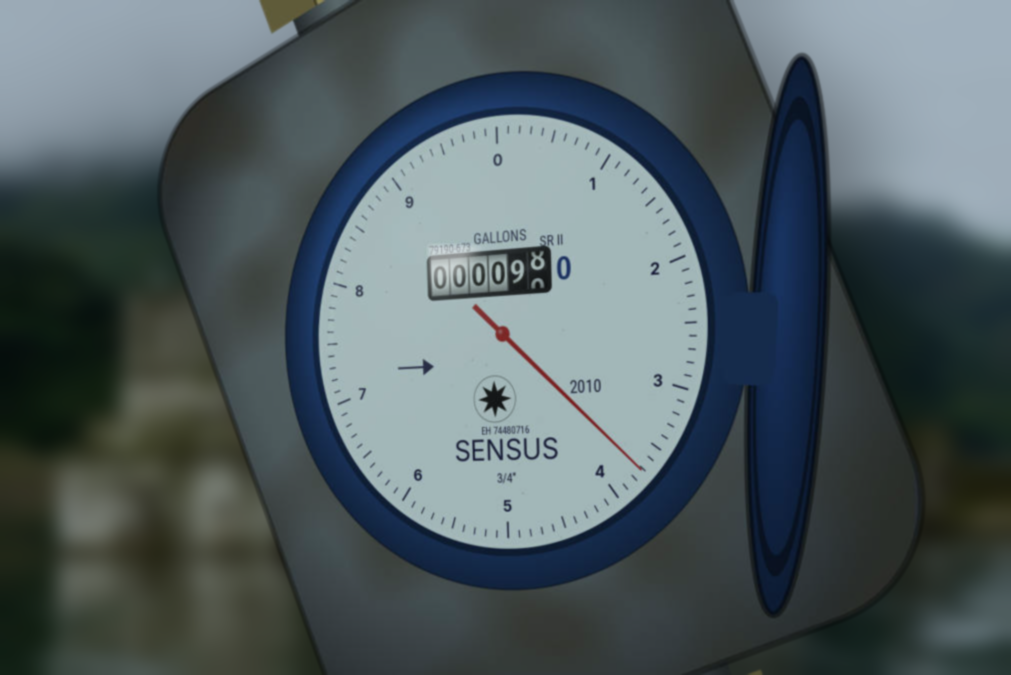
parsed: **983.7** gal
